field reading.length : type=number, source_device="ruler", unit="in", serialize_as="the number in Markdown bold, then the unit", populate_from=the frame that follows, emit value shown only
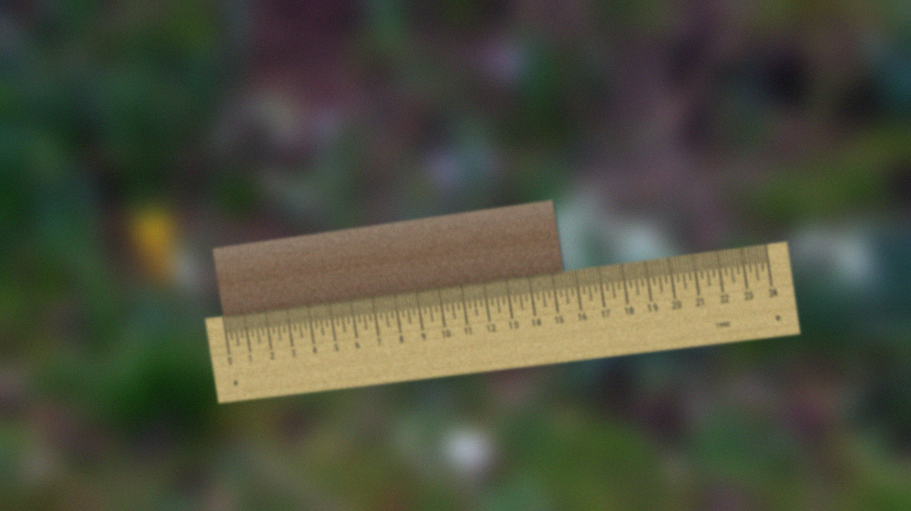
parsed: **15.5** in
